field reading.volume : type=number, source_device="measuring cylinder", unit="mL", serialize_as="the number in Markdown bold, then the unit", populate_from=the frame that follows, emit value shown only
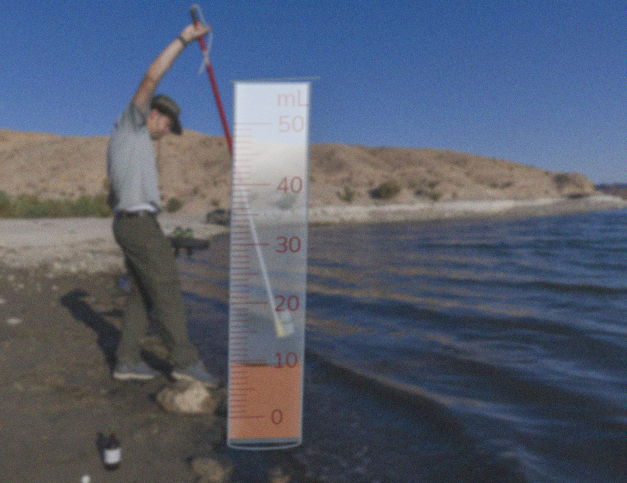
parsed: **9** mL
